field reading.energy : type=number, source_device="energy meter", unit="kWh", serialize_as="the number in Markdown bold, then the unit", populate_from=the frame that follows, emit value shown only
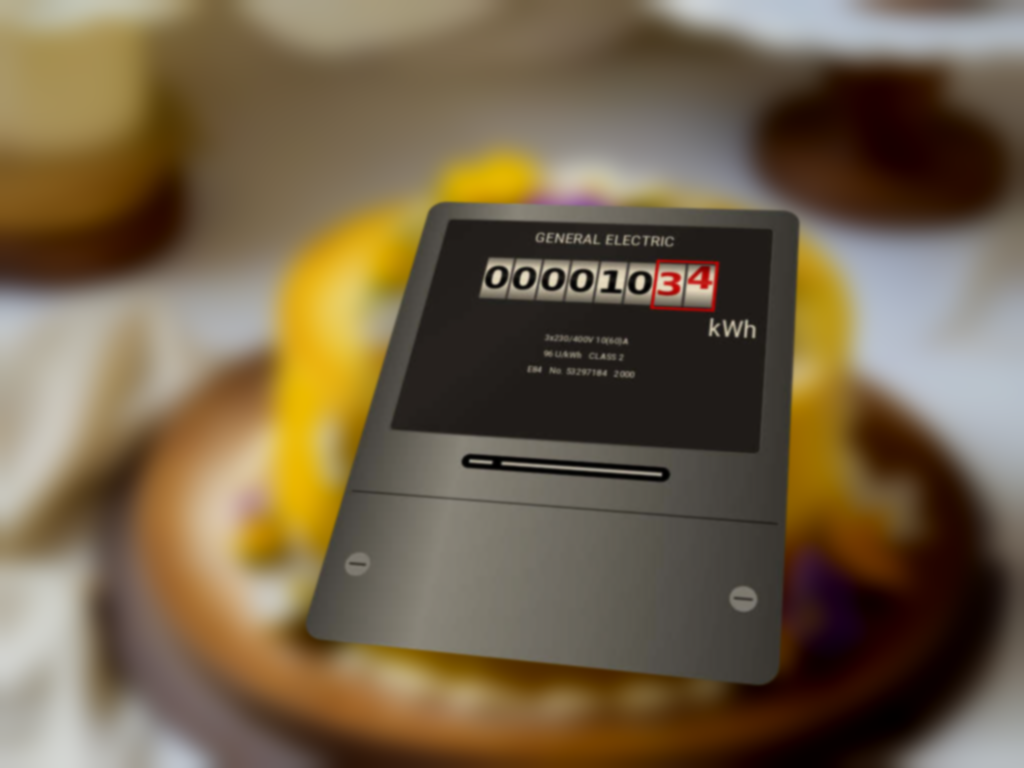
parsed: **10.34** kWh
